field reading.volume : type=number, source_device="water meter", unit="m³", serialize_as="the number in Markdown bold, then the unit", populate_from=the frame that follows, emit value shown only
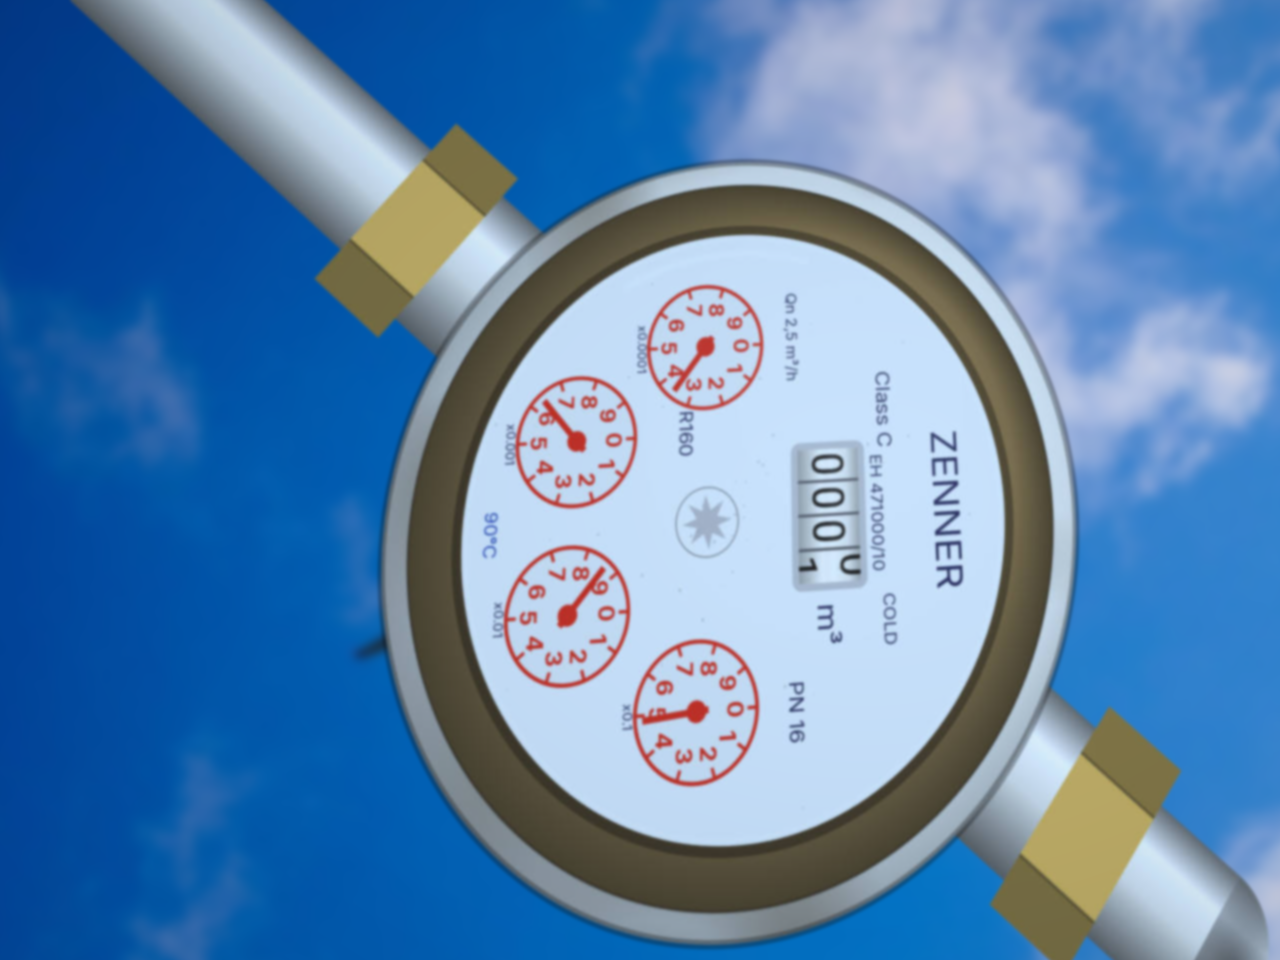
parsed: **0.4863** m³
